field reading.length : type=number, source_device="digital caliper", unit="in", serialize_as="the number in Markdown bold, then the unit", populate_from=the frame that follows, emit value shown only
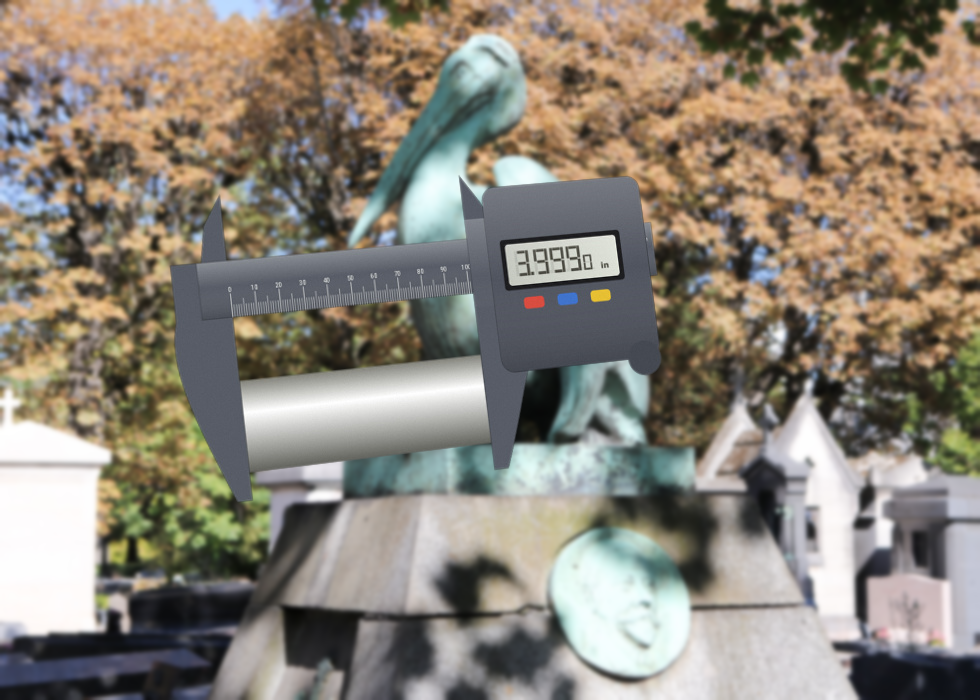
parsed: **3.9990** in
